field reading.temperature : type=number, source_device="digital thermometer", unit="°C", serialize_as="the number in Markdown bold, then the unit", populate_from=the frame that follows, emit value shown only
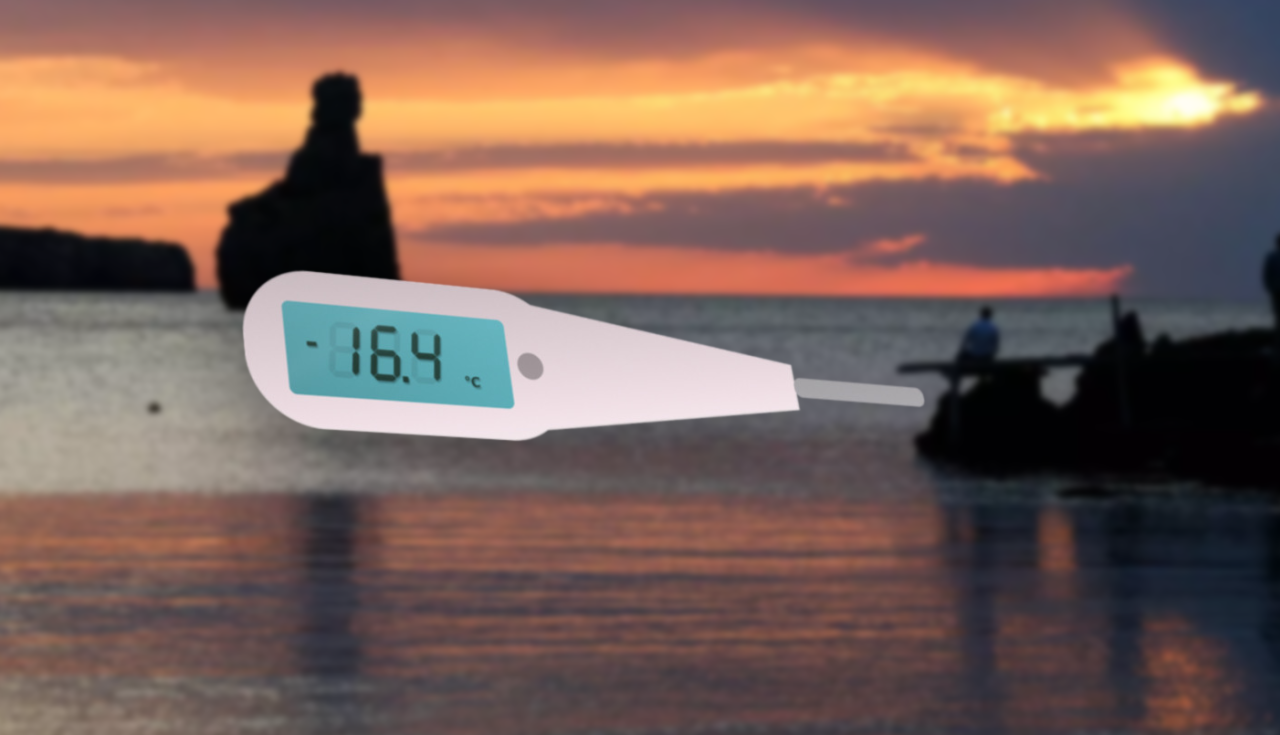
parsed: **-16.4** °C
